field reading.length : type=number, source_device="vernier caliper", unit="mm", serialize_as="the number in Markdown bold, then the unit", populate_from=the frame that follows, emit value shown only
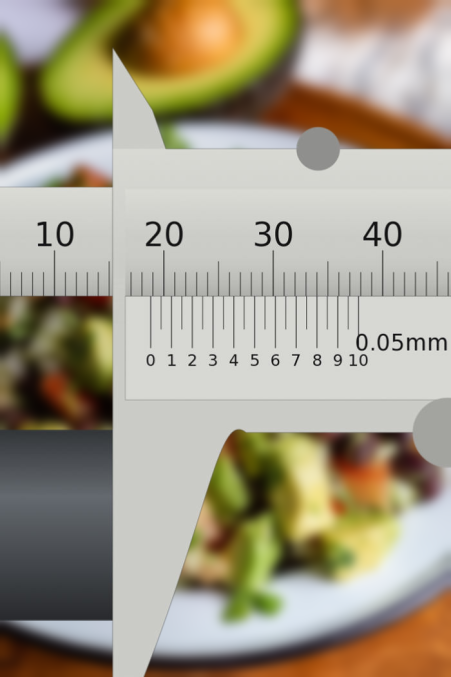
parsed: **18.8** mm
